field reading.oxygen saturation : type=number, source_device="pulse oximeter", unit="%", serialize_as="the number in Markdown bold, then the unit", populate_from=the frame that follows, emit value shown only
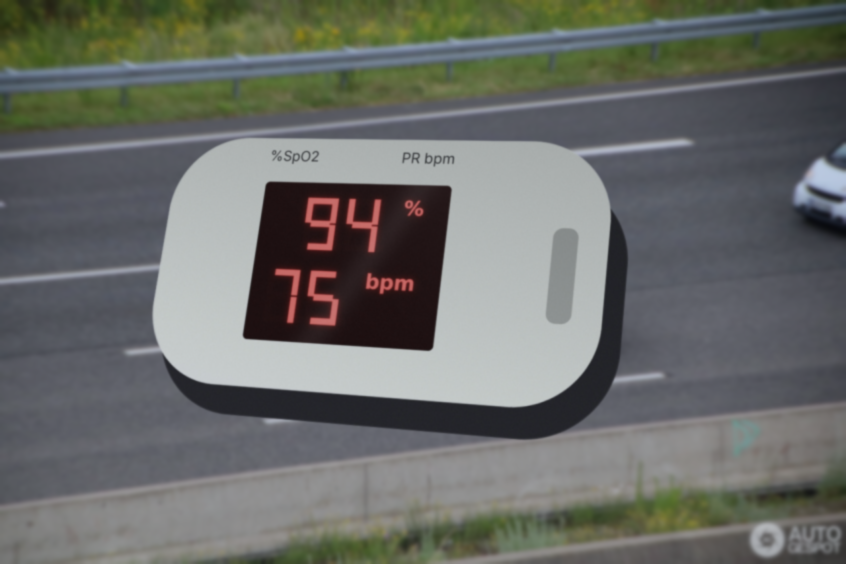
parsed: **94** %
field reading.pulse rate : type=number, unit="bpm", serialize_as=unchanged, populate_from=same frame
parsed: **75** bpm
